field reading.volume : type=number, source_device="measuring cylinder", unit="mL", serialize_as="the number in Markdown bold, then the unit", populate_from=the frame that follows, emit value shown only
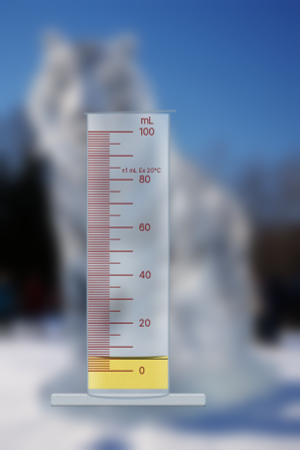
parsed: **5** mL
